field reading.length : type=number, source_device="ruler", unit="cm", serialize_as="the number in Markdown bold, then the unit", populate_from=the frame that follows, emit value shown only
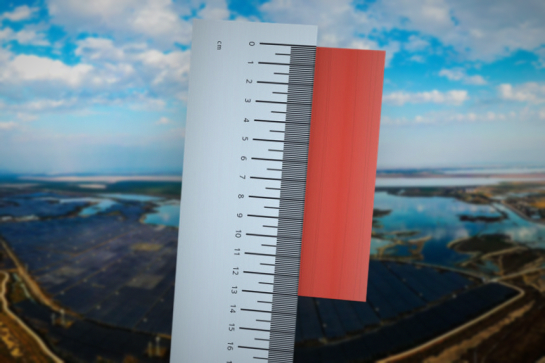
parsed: **13** cm
